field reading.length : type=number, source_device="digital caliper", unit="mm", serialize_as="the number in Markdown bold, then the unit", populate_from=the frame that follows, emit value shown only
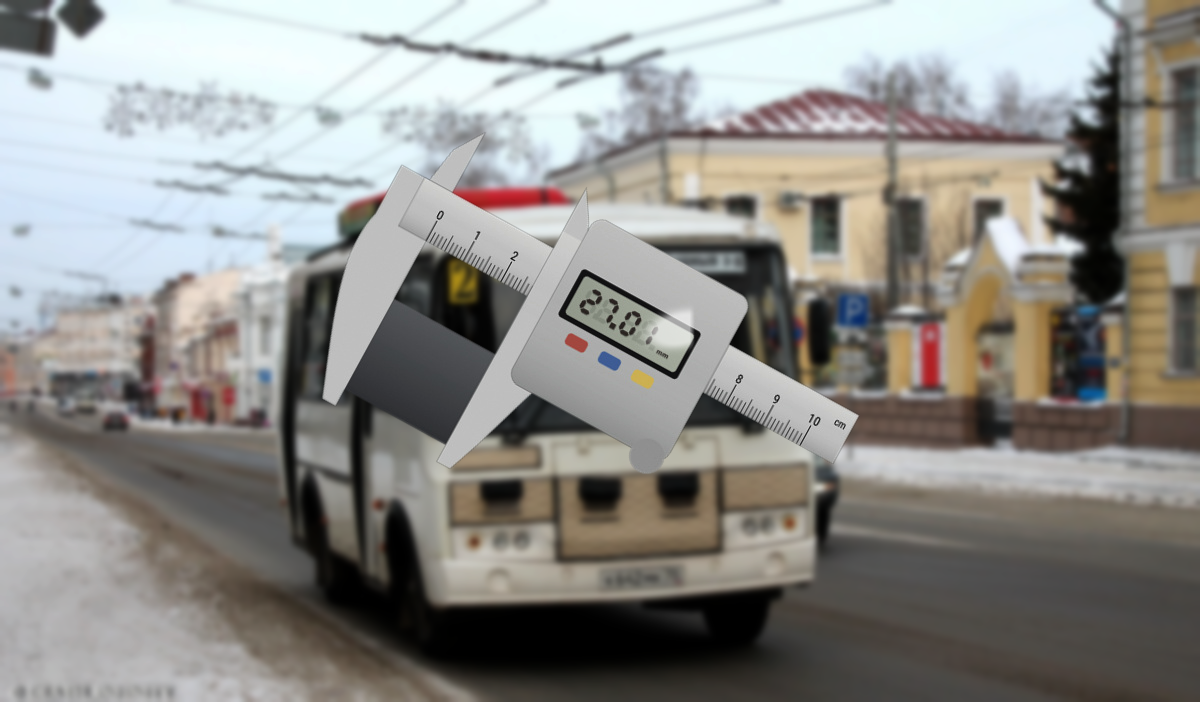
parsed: **27.01** mm
